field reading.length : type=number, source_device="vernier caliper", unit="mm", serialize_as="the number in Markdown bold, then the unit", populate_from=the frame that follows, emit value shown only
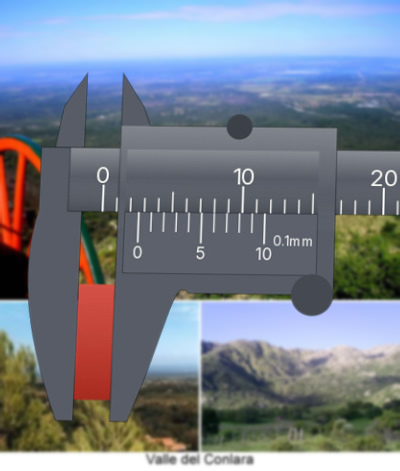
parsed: **2.6** mm
